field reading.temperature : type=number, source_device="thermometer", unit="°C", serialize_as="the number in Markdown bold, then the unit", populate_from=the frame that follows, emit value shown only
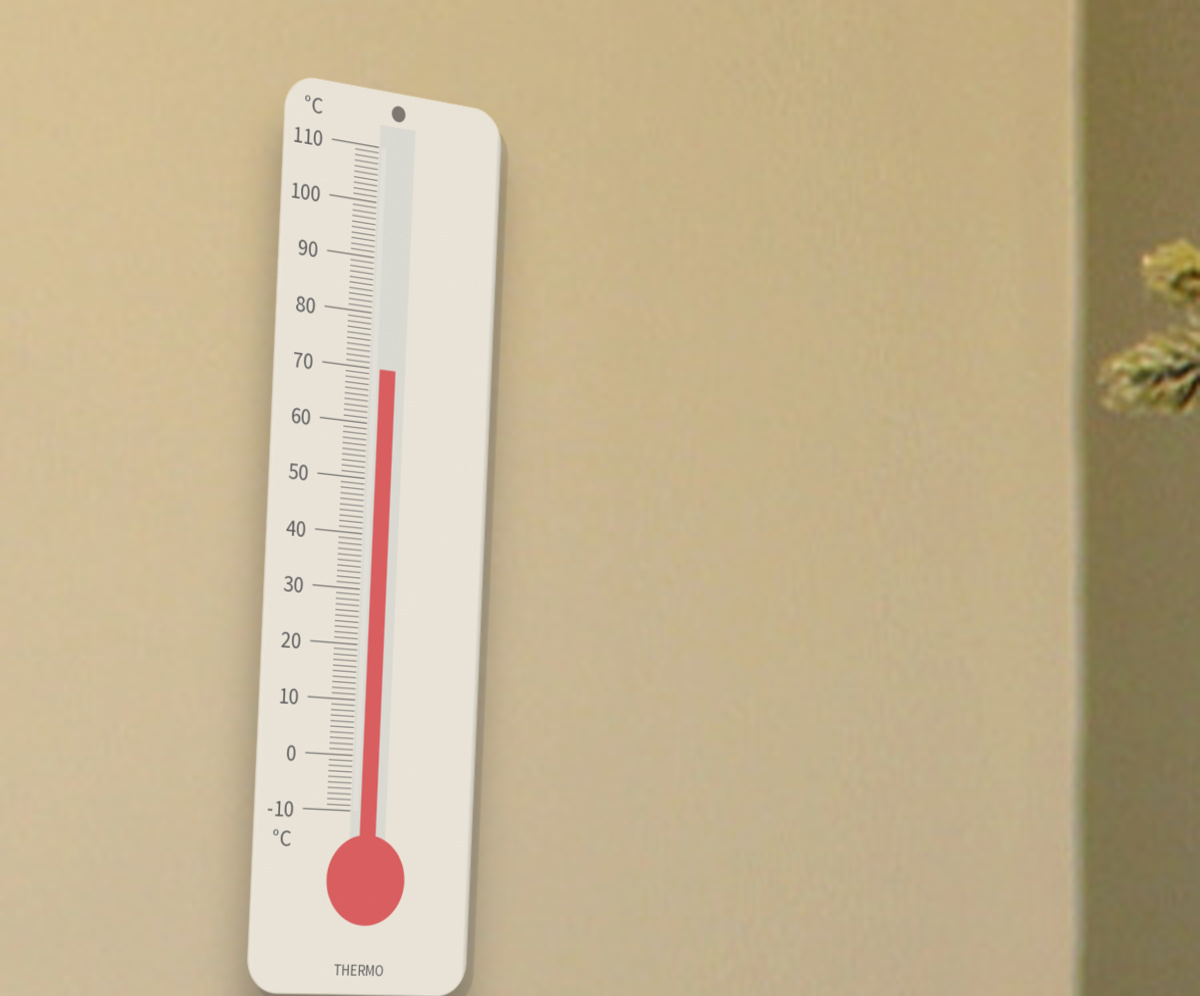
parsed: **70** °C
